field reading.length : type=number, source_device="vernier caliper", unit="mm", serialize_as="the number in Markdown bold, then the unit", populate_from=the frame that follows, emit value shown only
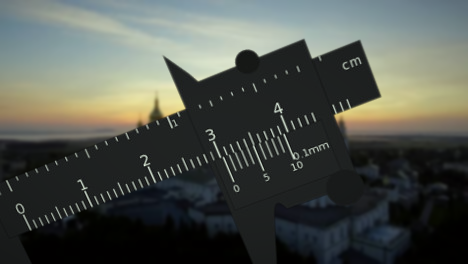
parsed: **30.4** mm
